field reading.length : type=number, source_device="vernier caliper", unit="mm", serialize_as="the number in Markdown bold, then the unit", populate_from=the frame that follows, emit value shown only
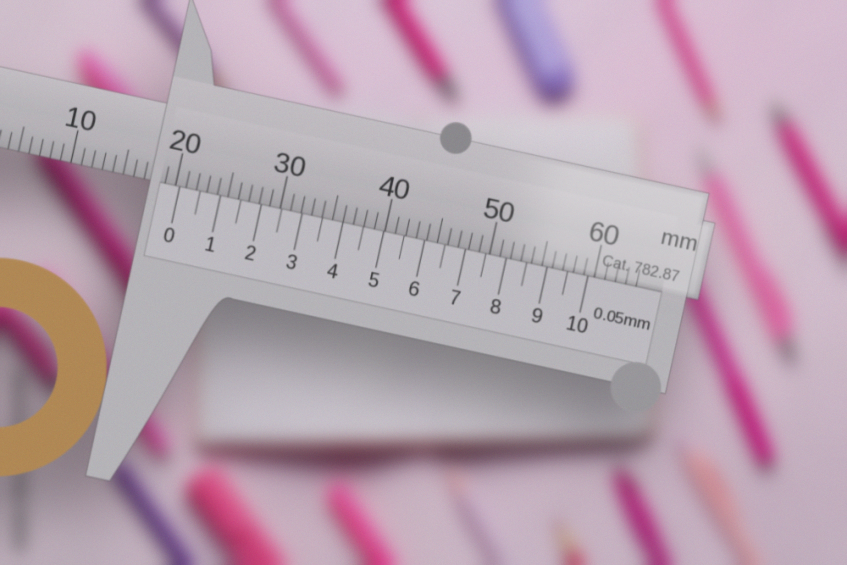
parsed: **20.4** mm
